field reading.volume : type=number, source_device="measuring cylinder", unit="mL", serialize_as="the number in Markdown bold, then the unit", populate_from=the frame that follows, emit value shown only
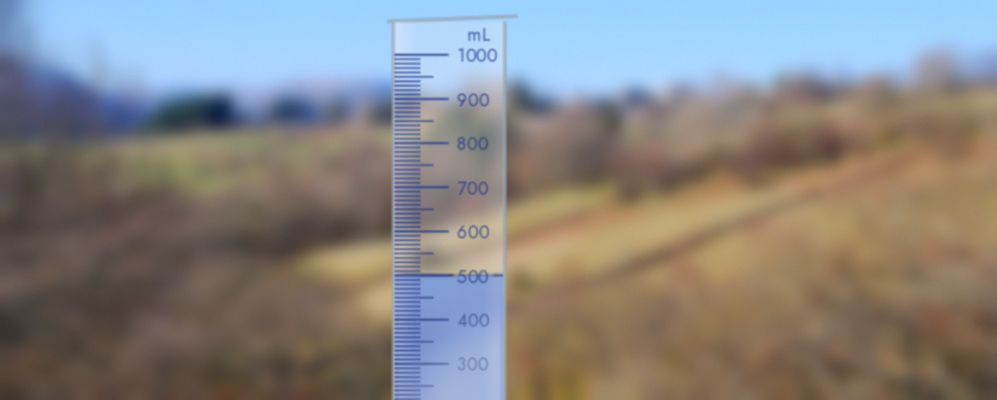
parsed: **500** mL
